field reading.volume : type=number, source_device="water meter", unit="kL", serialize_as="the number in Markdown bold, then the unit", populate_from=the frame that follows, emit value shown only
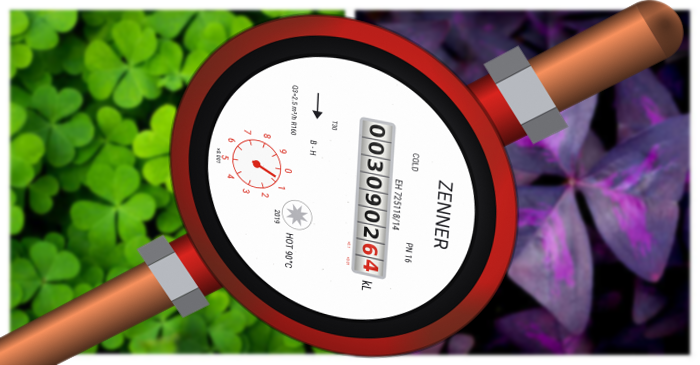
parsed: **30902.640** kL
